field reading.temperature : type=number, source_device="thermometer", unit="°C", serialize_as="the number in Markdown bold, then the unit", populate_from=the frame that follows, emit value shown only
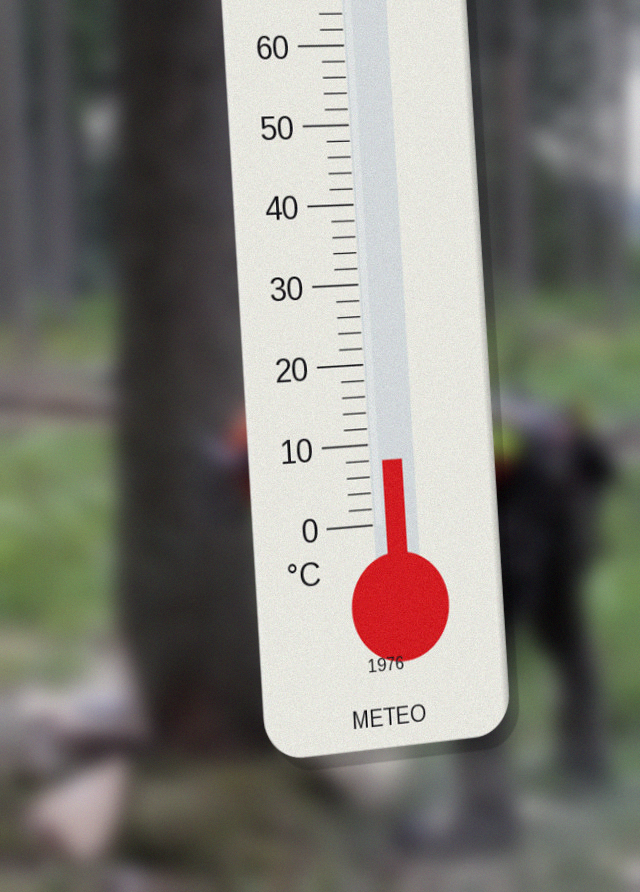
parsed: **8** °C
